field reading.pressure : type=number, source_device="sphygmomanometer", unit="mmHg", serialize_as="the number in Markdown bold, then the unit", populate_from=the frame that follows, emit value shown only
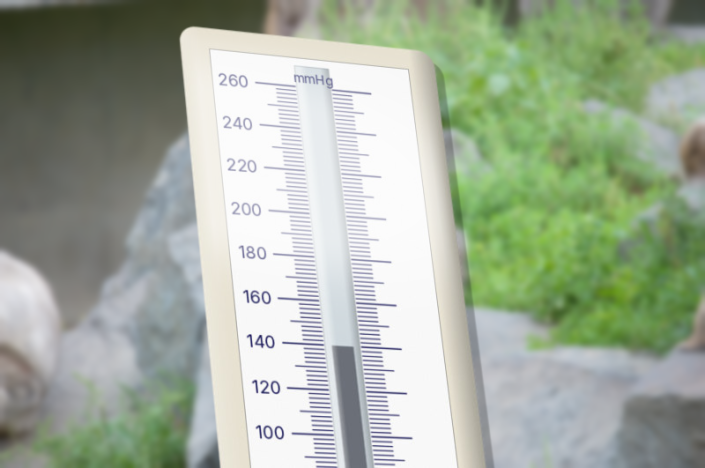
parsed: **140** mmHg
